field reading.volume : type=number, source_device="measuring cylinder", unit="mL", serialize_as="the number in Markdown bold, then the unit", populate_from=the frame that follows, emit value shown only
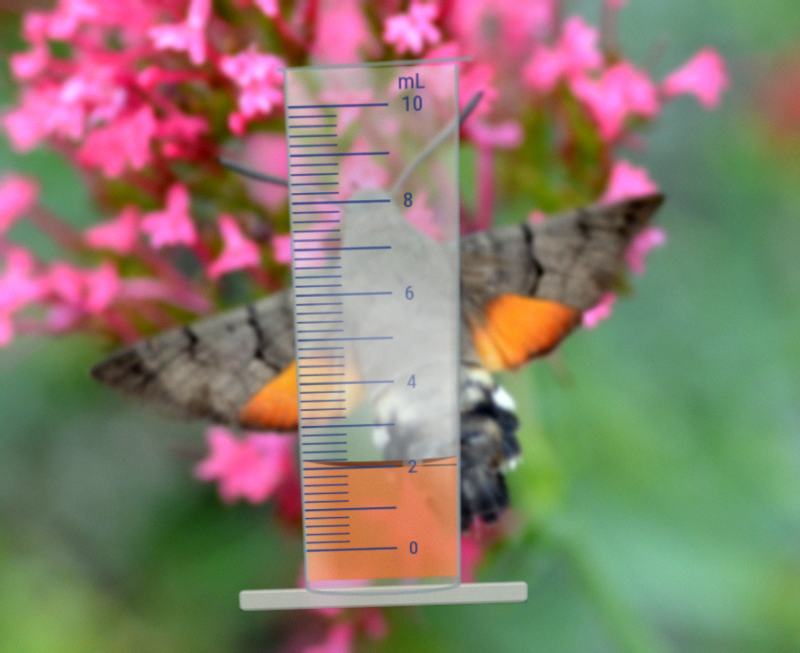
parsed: **2** mL
